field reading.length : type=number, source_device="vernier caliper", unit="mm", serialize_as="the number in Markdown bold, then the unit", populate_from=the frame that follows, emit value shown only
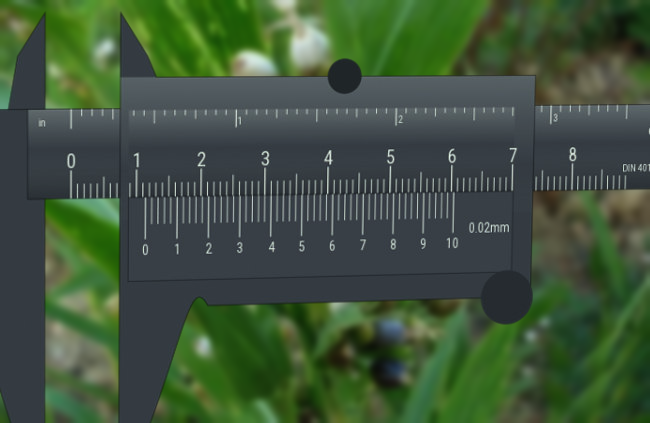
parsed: **11.4** mm
